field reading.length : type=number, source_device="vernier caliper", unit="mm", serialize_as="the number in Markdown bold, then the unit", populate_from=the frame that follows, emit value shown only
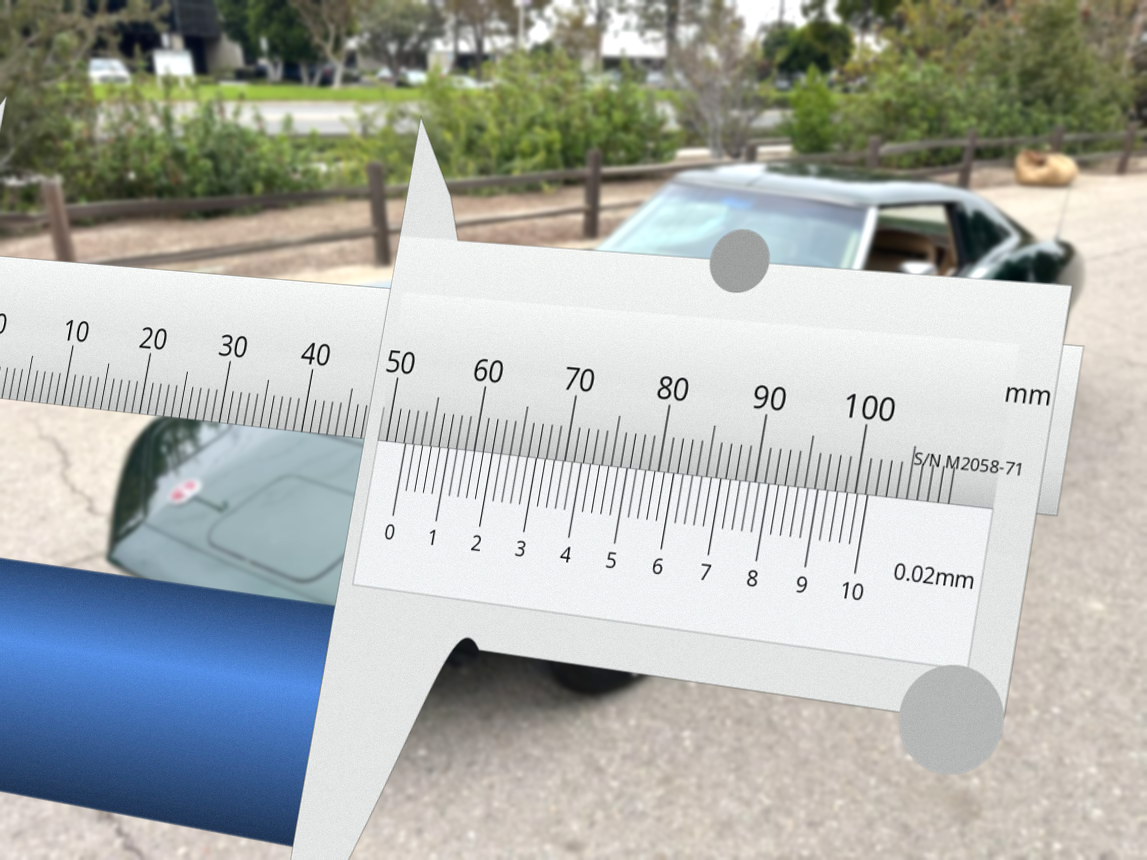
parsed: **52.2** mm
